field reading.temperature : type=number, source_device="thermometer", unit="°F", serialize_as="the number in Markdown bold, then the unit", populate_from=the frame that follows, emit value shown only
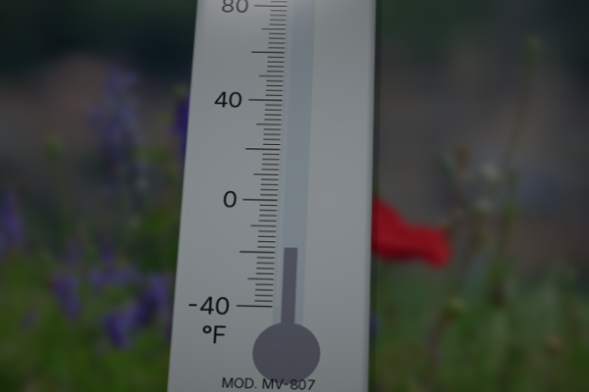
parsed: **-18** °F
